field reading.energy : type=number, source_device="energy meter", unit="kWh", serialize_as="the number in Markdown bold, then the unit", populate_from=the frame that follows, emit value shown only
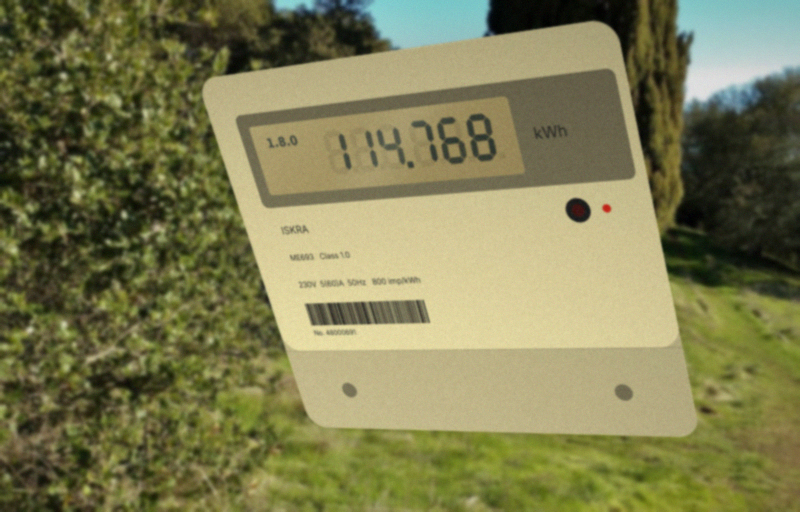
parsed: **114.768** kWh
